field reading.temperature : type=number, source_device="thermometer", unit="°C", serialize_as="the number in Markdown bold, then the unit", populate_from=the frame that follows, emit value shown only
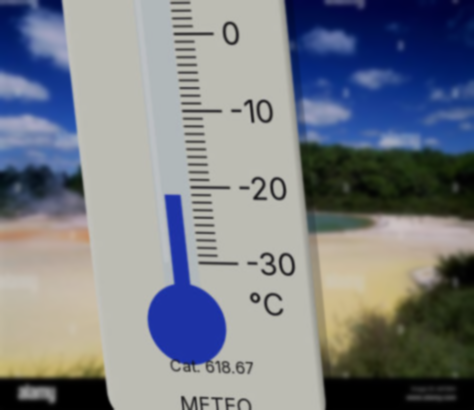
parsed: **-21** °C
